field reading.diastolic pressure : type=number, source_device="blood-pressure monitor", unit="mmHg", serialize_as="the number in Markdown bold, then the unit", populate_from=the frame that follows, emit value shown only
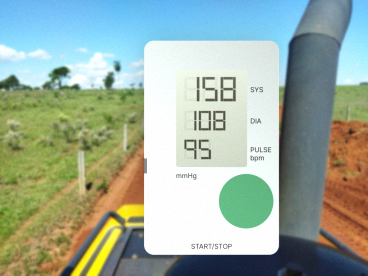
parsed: **108** mmHg
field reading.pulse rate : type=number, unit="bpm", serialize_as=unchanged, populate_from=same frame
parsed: **95** bpm
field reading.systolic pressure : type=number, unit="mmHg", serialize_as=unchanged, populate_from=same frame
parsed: **158** mmHg
